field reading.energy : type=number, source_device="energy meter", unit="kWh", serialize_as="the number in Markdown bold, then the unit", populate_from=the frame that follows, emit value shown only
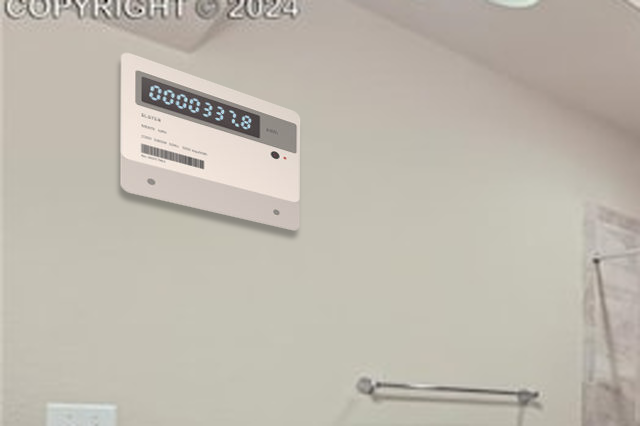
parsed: **337.8** kWh
